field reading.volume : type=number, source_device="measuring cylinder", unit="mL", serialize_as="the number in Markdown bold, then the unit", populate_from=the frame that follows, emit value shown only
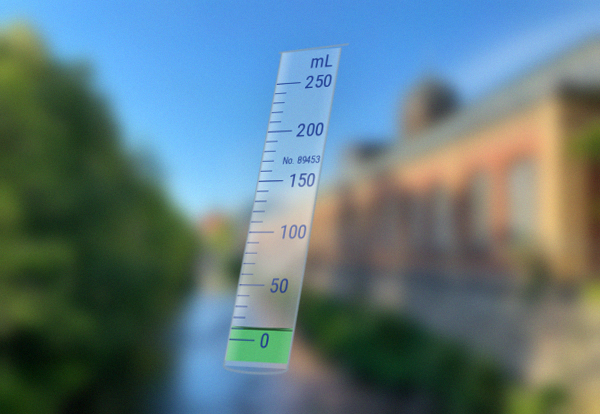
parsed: **10** mL
